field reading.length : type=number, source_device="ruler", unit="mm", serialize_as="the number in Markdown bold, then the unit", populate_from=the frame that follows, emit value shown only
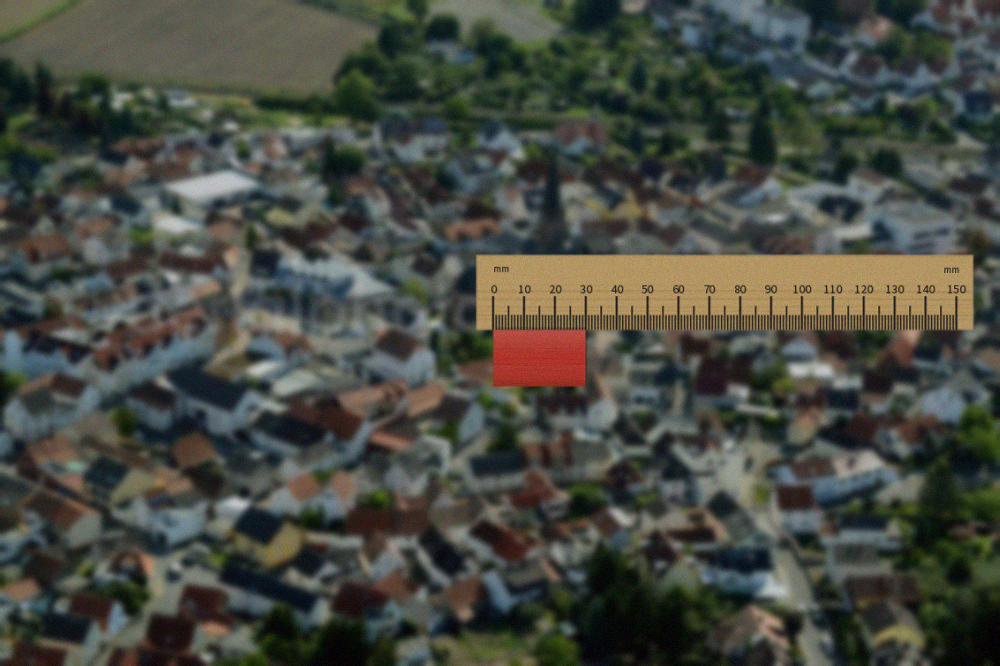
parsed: **30** mm
